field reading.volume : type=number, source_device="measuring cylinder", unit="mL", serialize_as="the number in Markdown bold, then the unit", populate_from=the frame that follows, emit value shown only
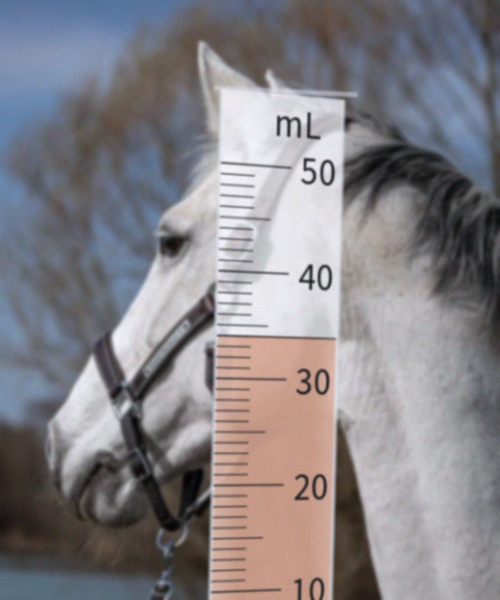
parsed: **34** mL
